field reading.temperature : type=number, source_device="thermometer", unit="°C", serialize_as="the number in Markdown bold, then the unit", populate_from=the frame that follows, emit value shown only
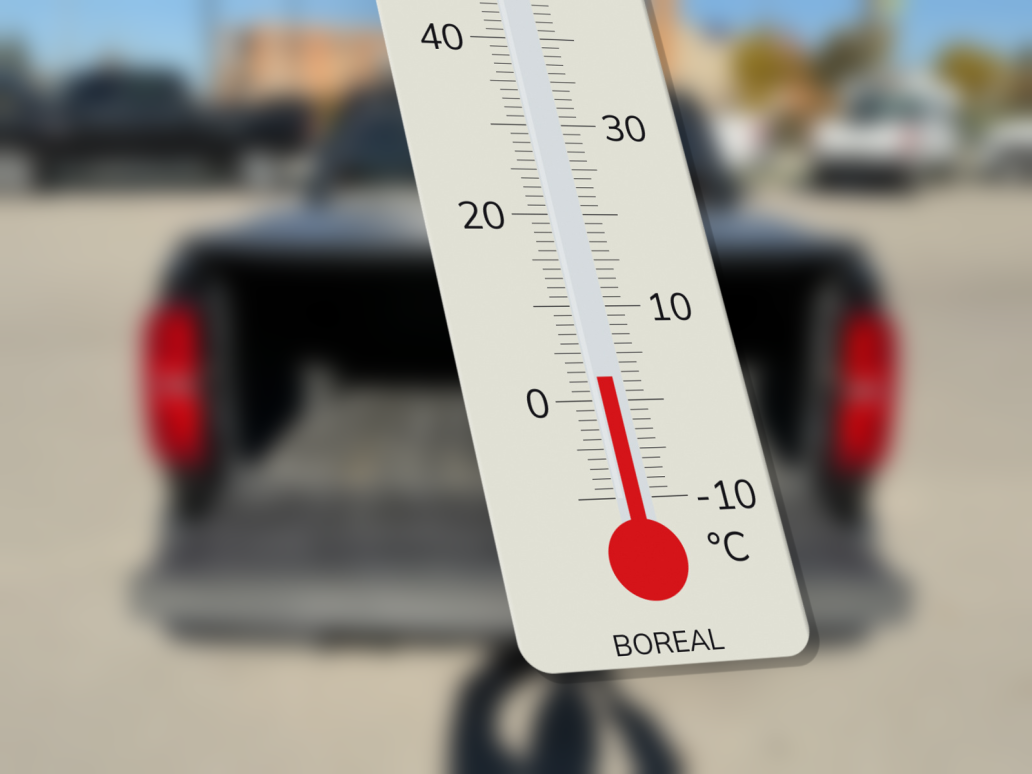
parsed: **2.5** °C
